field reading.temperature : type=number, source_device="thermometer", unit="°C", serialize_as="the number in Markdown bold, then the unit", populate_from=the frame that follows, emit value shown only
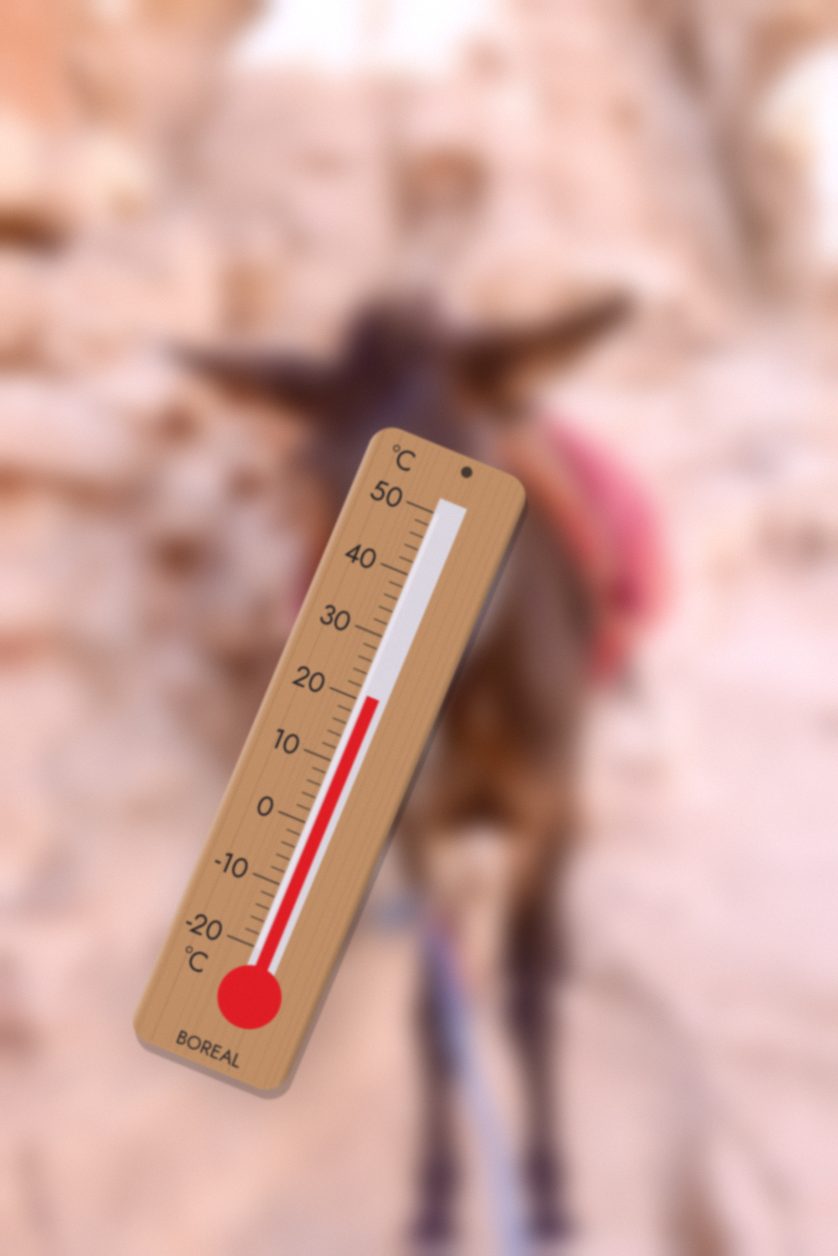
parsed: **21** °C
